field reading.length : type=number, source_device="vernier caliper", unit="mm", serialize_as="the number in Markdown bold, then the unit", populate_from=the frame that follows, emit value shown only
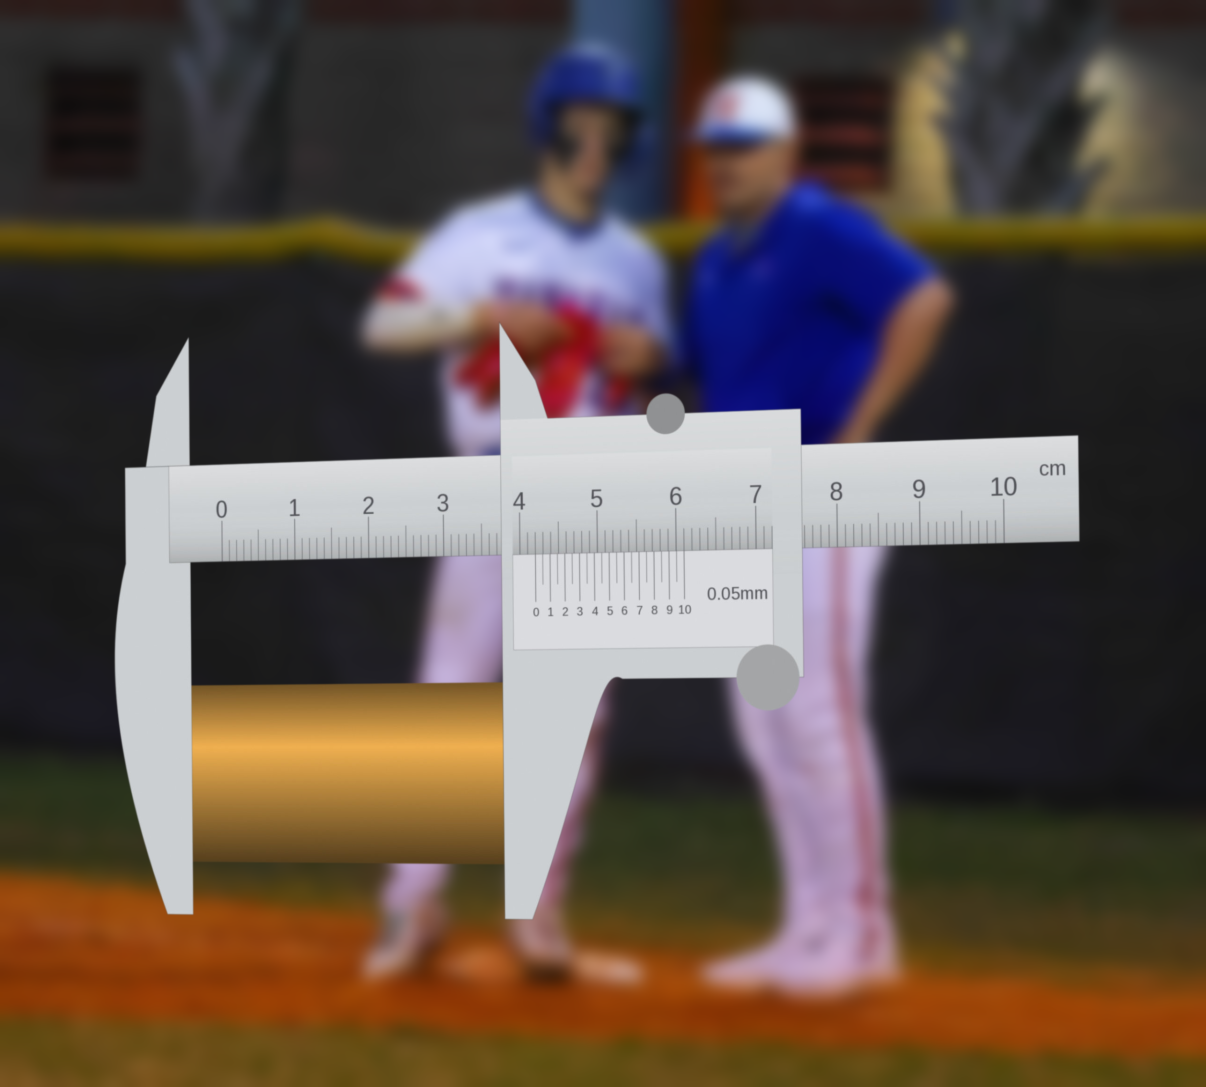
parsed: **42.0** mm
